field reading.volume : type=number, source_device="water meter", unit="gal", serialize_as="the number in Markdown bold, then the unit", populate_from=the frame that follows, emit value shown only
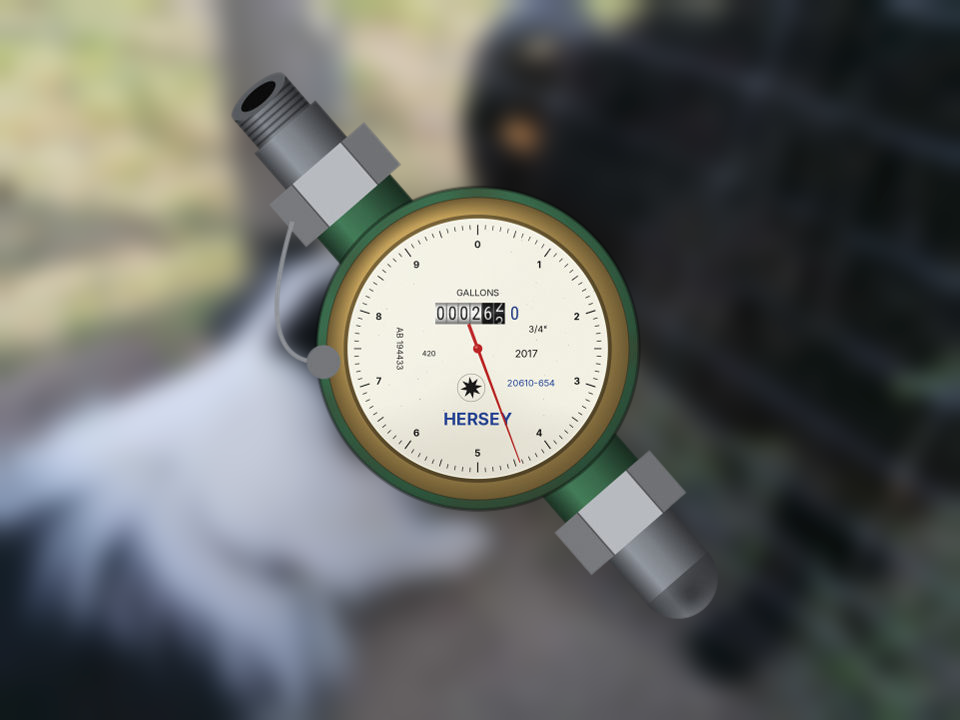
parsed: **2624.4** gal
